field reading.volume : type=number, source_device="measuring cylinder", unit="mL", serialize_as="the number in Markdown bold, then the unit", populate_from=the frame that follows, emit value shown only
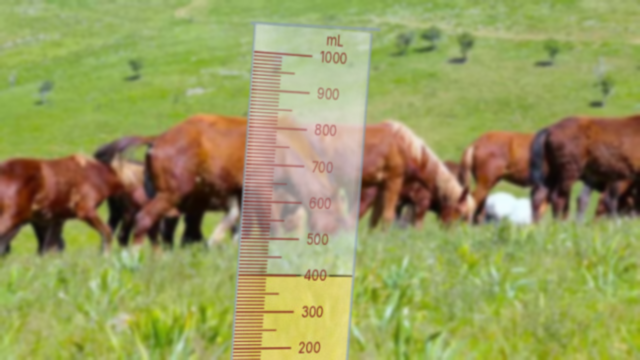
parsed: **400** mL
